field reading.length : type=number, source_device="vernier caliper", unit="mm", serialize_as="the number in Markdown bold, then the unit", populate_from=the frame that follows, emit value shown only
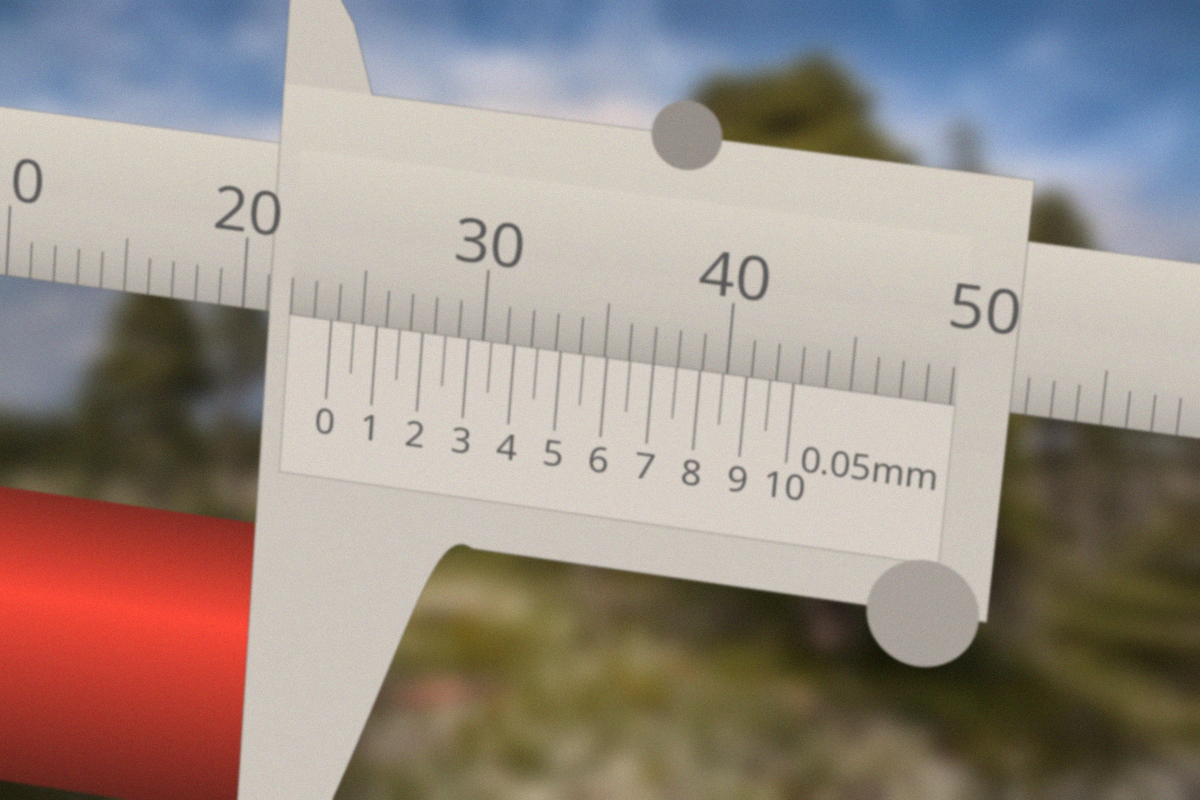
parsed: **23.7** mm
